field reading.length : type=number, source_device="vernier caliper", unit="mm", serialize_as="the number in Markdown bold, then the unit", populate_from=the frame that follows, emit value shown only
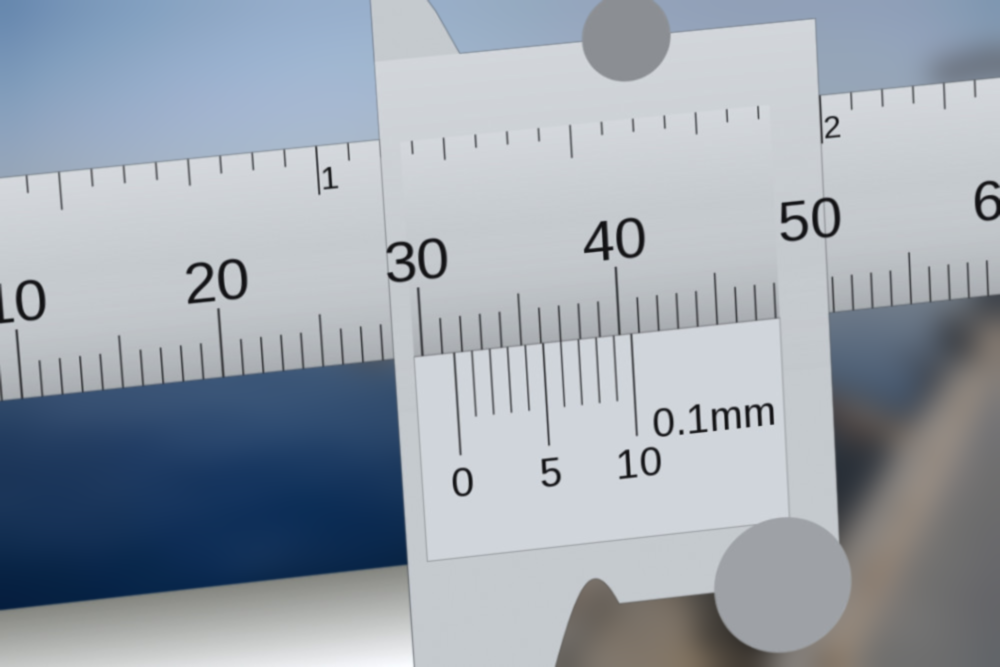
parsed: **31.6** mm
